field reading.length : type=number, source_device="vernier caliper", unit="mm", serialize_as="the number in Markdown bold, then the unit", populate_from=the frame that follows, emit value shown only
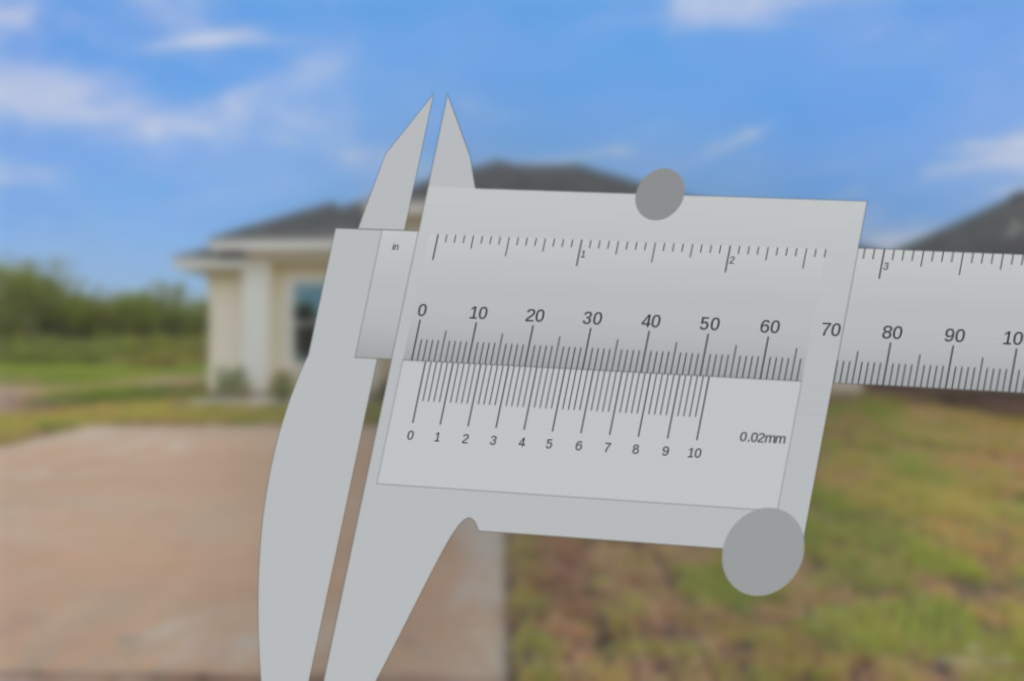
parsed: **2.5** mm
